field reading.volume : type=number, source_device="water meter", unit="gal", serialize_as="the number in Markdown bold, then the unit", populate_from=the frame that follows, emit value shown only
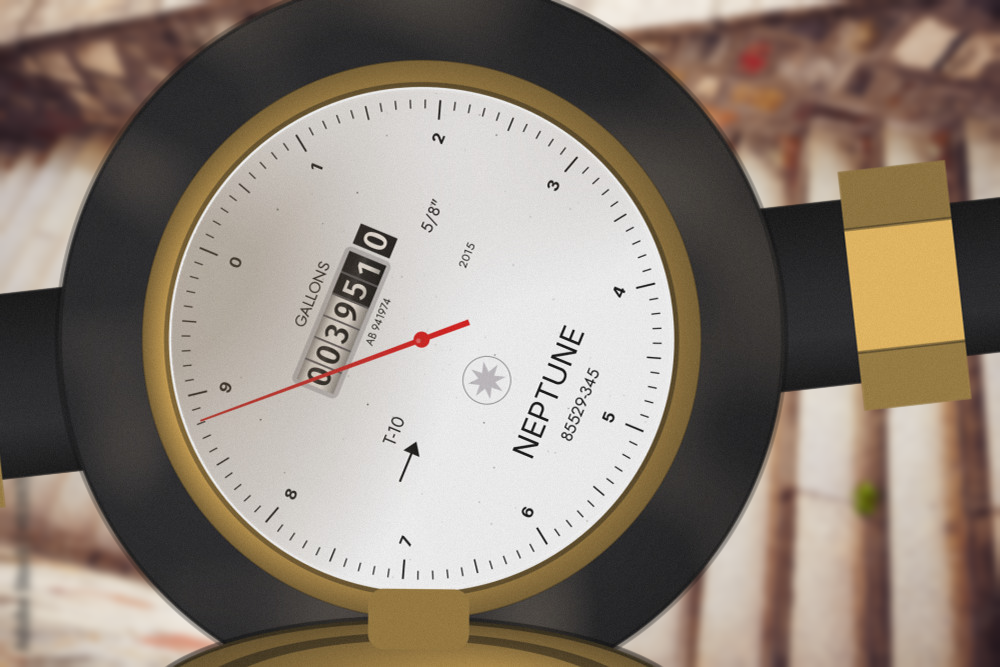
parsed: **39508.8** gal
